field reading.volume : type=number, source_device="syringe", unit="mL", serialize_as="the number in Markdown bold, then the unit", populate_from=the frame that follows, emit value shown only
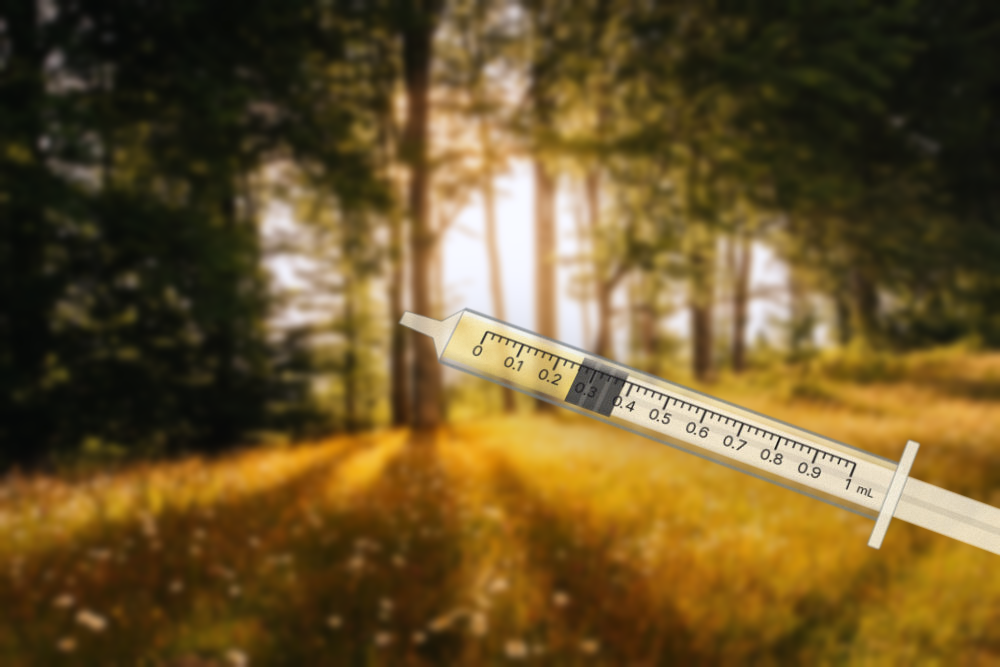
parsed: **0.26** mL
